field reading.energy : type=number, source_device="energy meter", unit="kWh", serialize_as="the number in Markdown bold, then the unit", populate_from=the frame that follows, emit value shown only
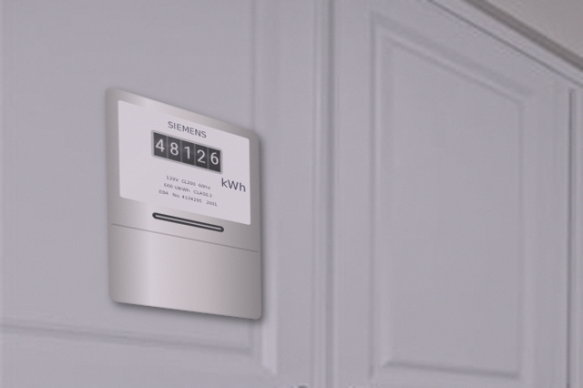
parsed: **48126** kWh
